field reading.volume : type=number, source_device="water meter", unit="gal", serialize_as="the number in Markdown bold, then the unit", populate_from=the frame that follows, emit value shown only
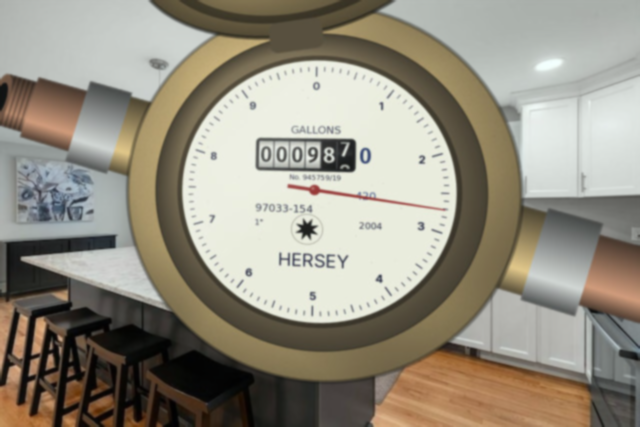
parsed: **9872.7** gal
